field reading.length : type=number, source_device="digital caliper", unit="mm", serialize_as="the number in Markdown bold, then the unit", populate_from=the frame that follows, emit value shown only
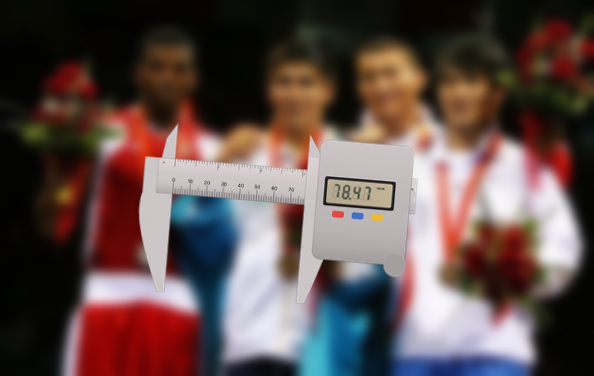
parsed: **78.47** mm
